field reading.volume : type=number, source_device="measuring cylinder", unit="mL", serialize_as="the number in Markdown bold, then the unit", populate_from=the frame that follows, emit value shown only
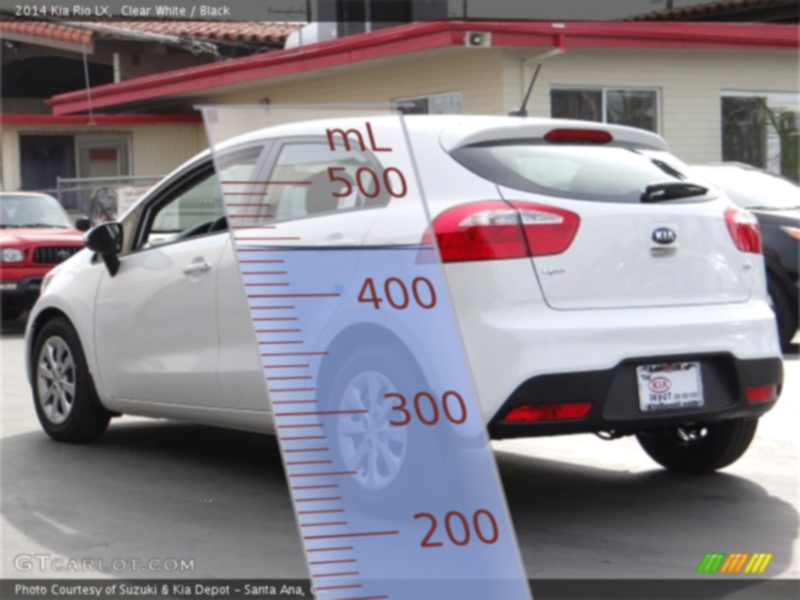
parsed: **440** mL
